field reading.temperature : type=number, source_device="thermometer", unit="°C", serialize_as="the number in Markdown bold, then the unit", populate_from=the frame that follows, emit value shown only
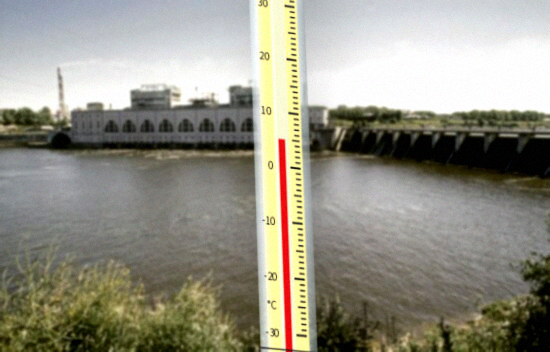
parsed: **5** °C
